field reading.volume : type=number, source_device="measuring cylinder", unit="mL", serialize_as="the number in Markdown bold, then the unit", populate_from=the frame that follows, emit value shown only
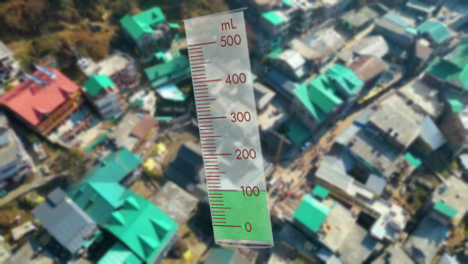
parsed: **100** mL
